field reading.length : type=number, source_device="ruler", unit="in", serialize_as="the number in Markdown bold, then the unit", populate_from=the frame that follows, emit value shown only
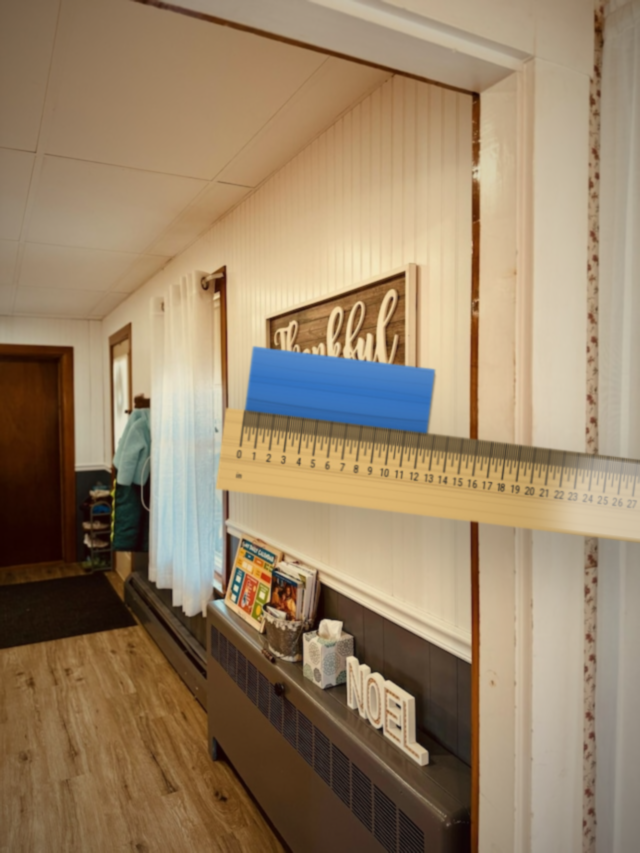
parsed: **12.5** in
